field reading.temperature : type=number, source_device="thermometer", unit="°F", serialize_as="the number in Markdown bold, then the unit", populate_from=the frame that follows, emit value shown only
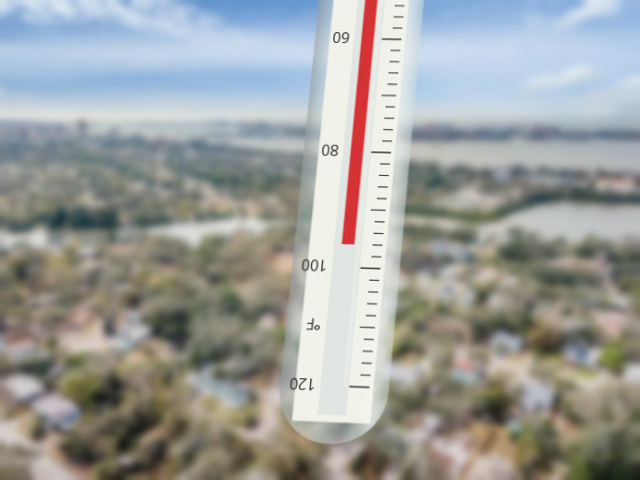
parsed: **96** °F
